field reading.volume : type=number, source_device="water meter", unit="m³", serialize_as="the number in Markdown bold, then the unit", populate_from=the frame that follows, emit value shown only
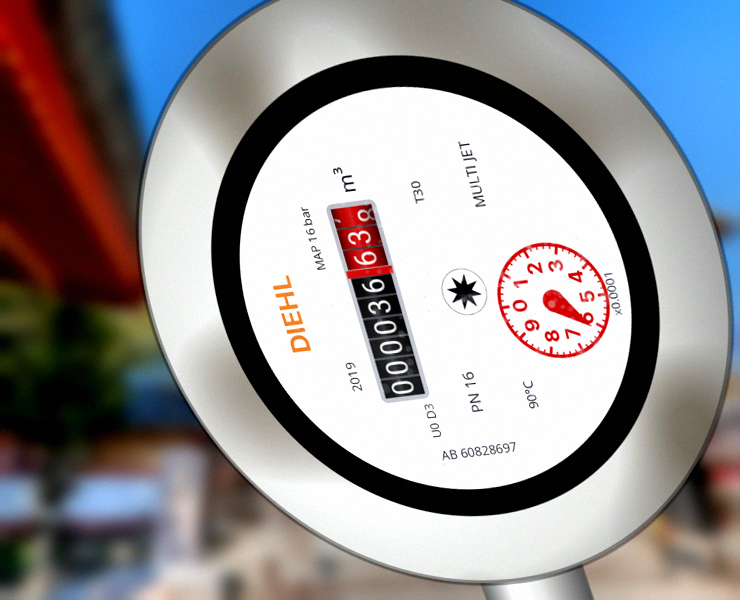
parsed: **36.6376** m³
